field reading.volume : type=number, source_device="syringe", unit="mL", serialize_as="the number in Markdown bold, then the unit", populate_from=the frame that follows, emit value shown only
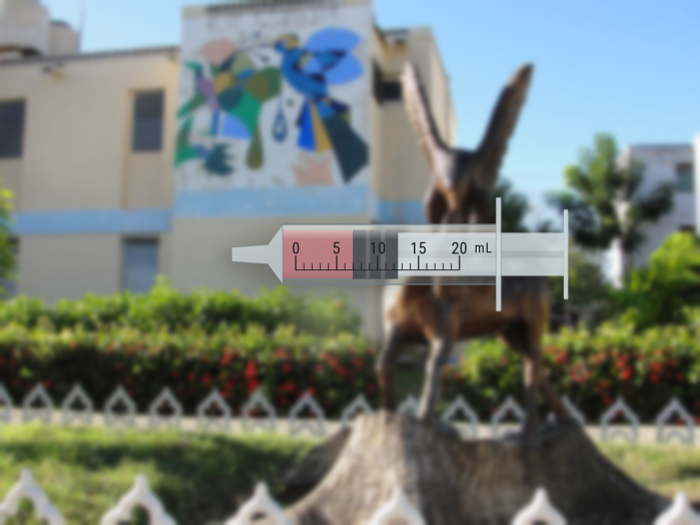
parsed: **7** mL
